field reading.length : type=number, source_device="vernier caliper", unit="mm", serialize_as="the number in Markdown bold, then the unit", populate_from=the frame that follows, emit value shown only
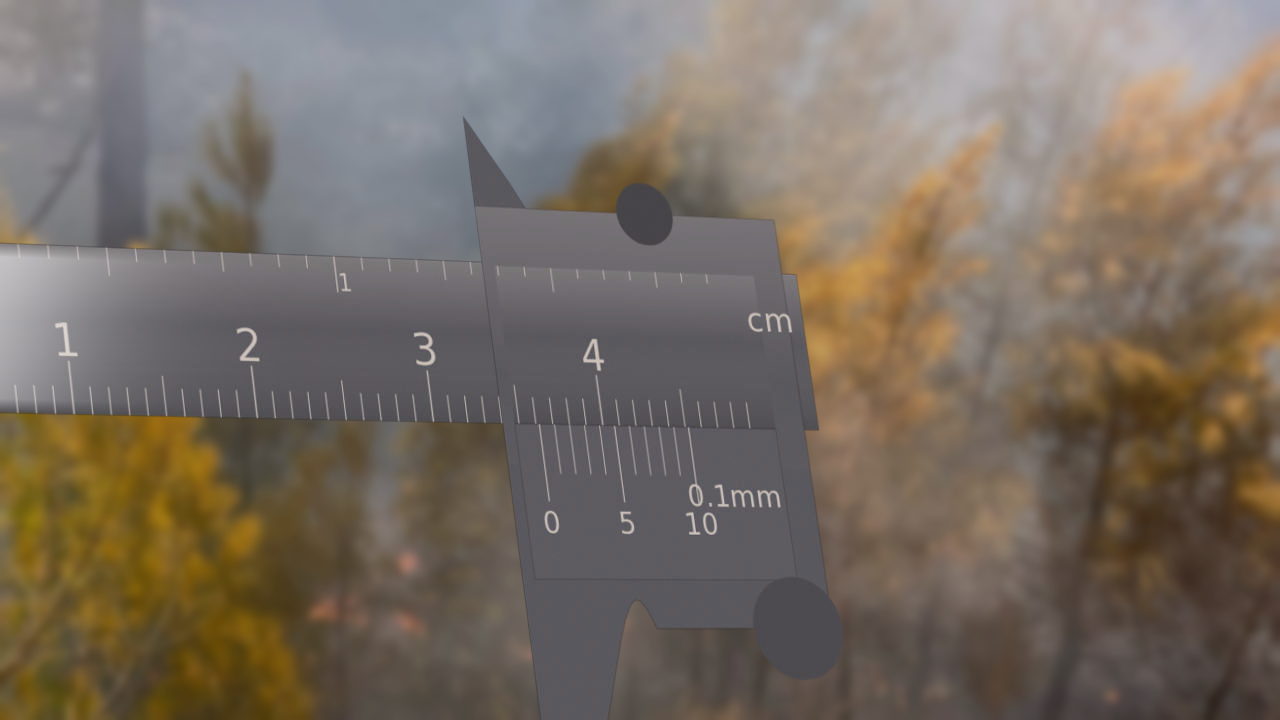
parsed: **36.2** mm
